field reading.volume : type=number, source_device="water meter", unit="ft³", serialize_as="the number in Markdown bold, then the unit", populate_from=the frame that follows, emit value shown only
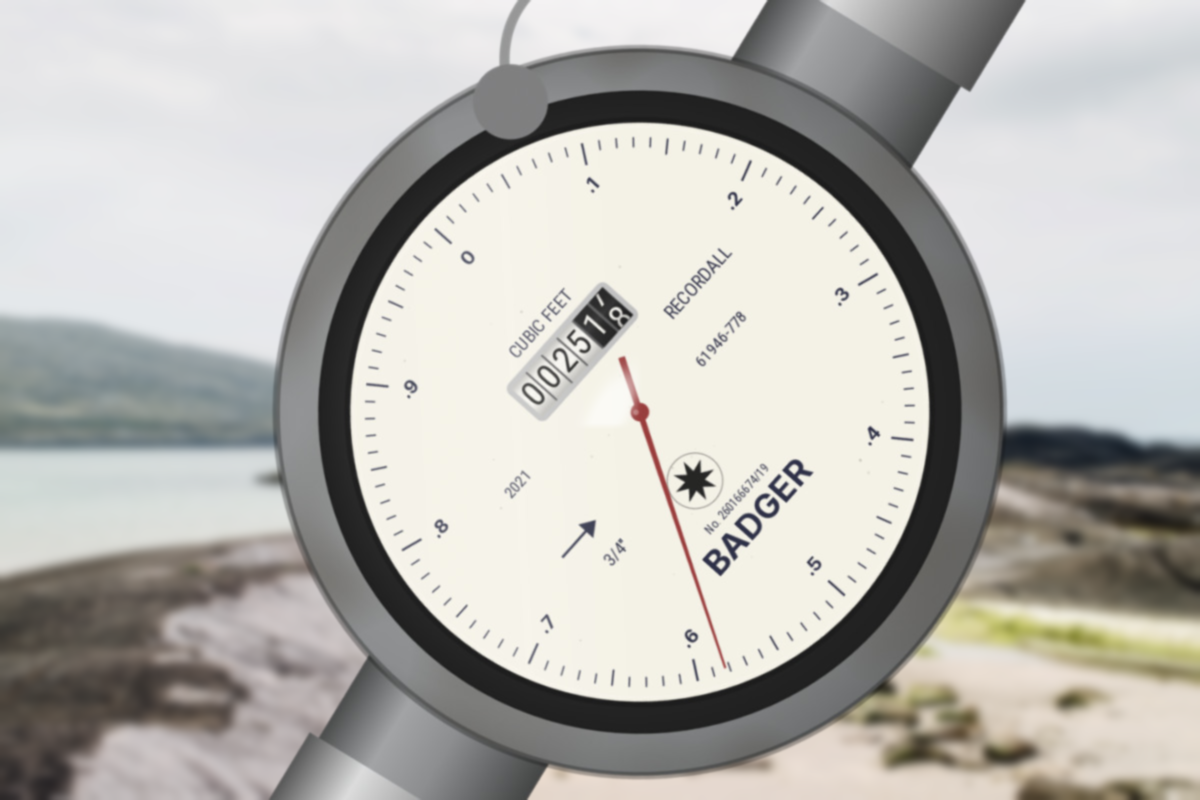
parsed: **2517.58** ft³
